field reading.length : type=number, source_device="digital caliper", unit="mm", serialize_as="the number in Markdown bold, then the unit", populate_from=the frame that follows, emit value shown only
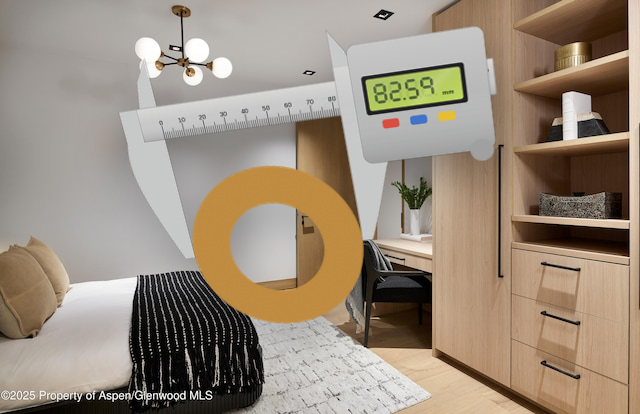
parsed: **82.59** mm
